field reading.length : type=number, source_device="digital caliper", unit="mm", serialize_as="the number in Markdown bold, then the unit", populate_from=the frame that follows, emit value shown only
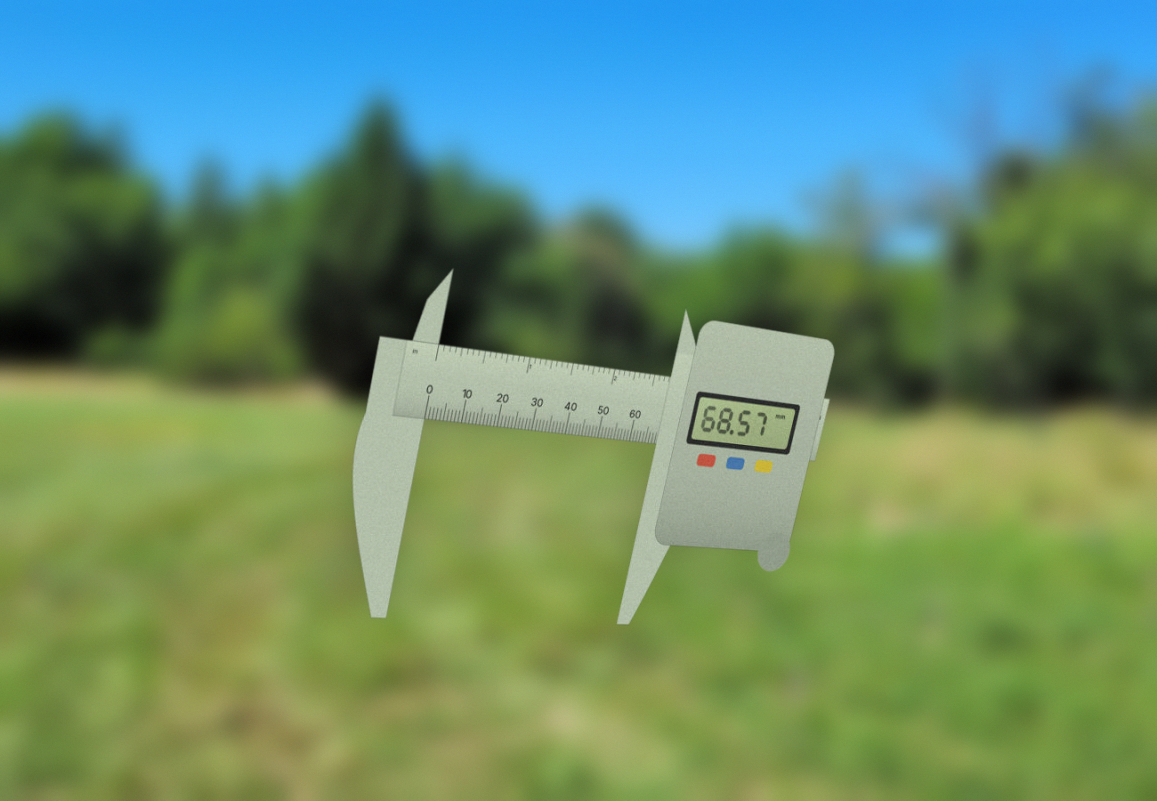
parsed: **68.57** mm
